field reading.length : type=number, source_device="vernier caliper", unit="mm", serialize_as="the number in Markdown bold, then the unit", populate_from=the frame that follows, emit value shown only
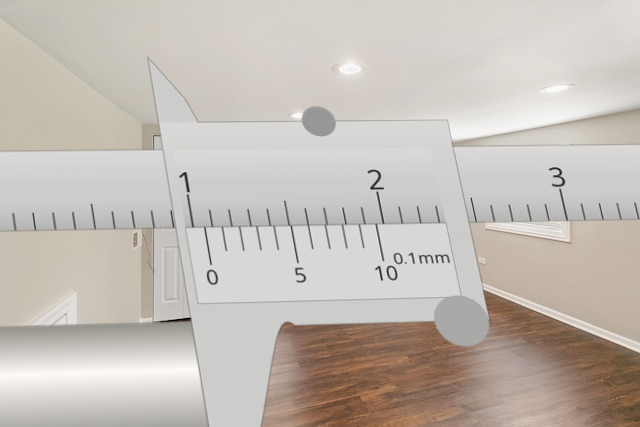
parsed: **10.6** mm
